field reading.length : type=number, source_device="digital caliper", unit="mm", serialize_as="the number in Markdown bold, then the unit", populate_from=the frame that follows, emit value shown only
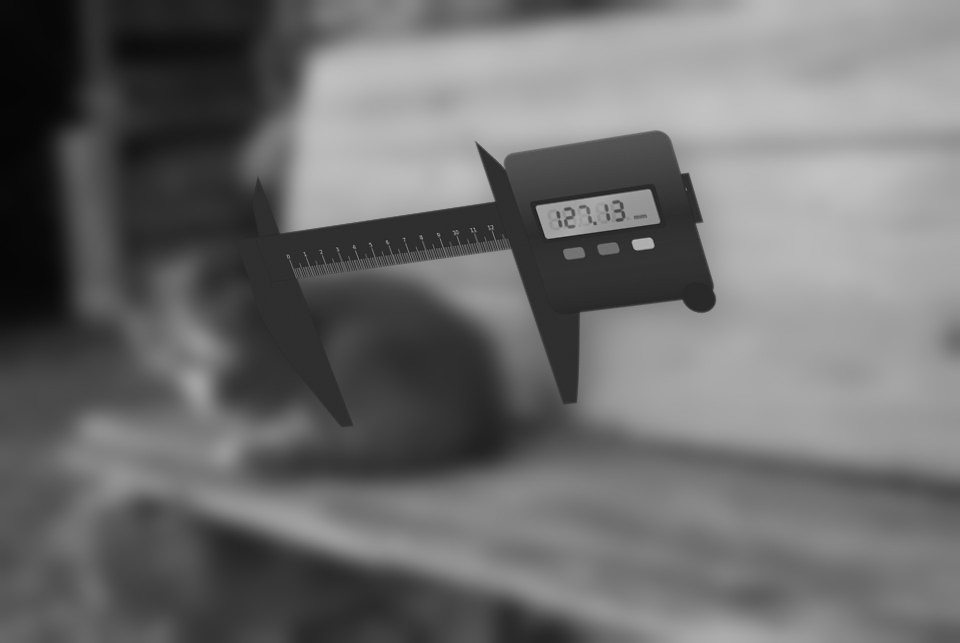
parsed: **127.13** mm
